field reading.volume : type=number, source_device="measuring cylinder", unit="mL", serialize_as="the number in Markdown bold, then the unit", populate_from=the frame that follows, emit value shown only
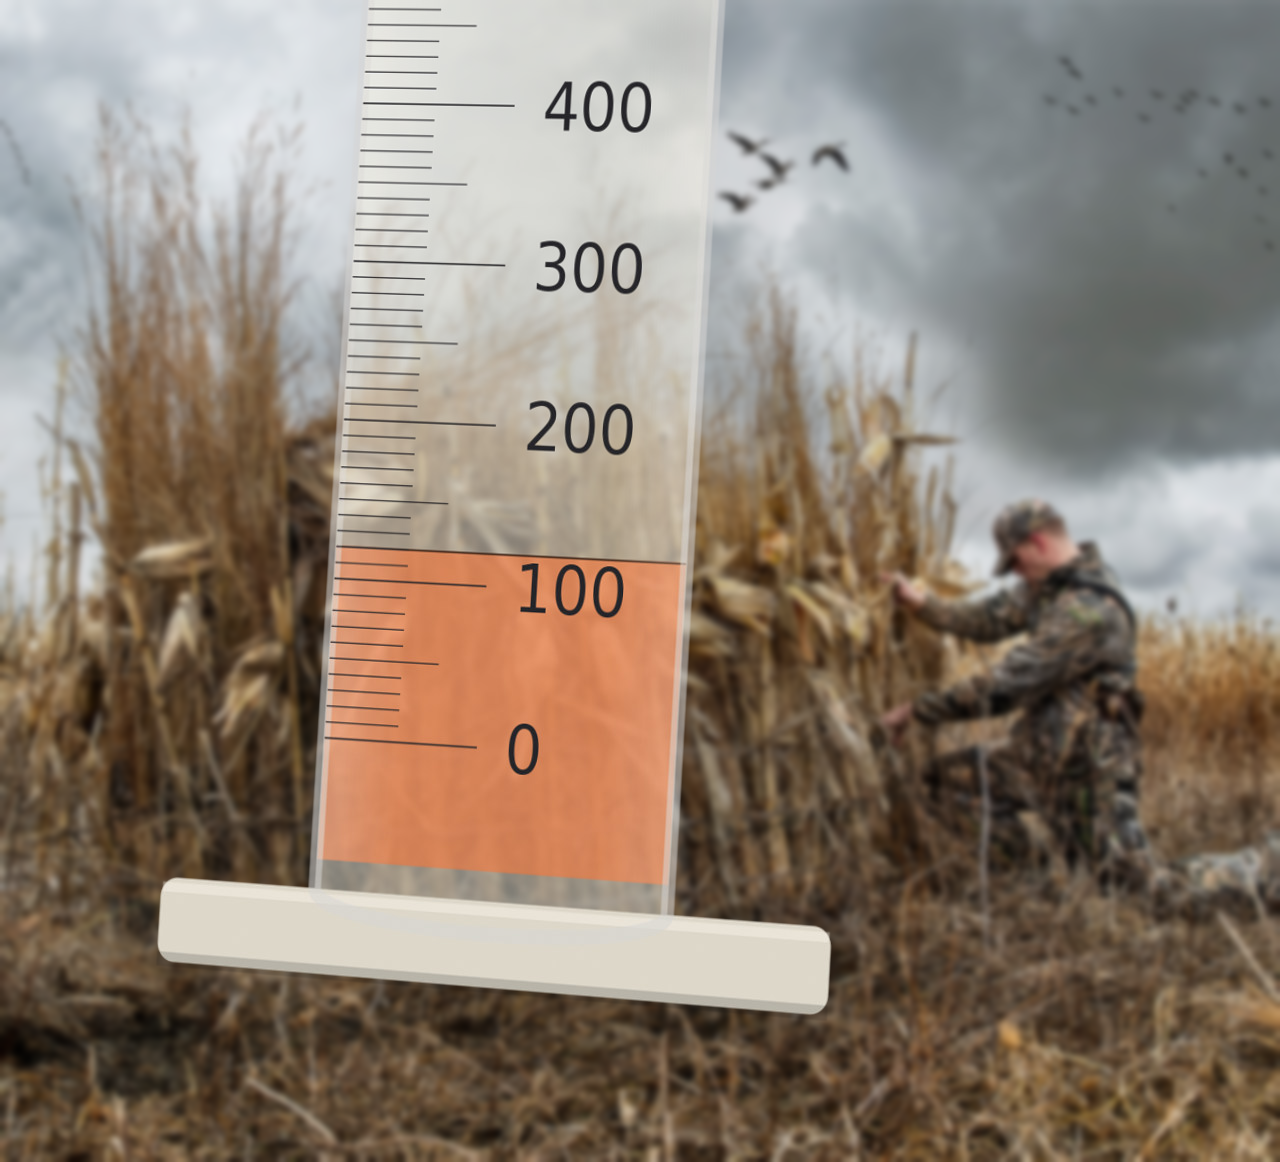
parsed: **120** mL
